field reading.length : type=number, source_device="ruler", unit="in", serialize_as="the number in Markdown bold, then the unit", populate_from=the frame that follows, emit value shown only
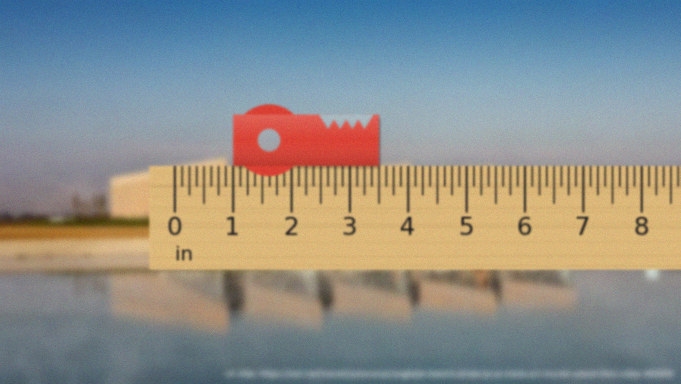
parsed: **2.5** in
